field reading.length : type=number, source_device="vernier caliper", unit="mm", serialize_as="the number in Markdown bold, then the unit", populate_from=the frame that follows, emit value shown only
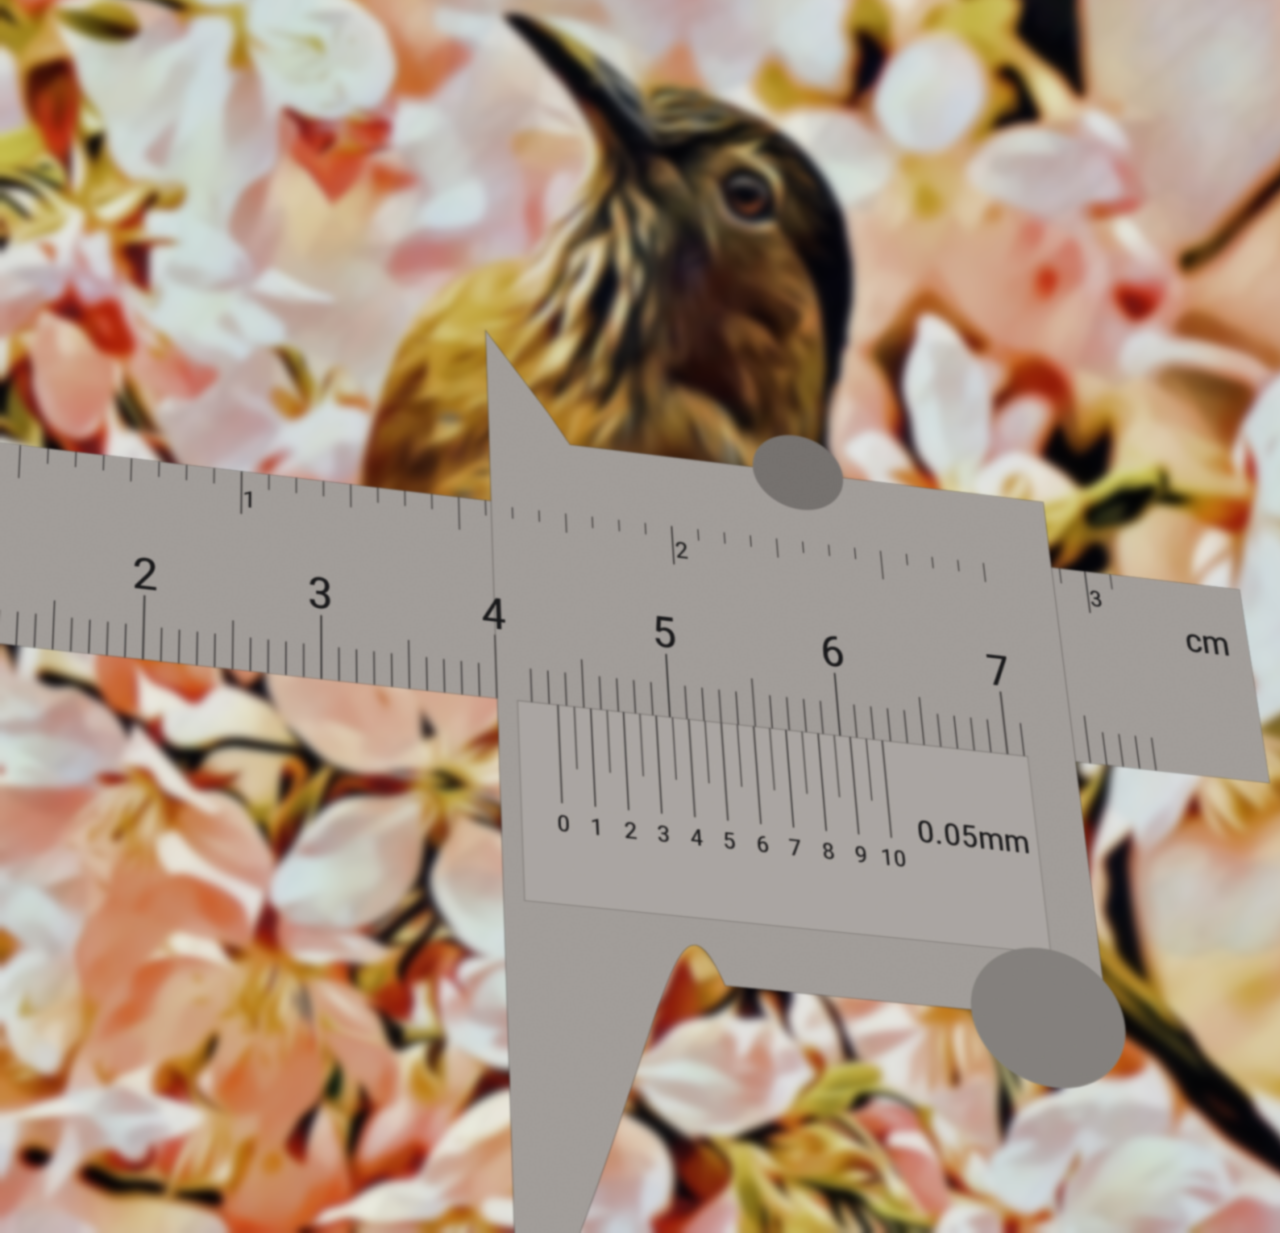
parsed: **43.5** mm
